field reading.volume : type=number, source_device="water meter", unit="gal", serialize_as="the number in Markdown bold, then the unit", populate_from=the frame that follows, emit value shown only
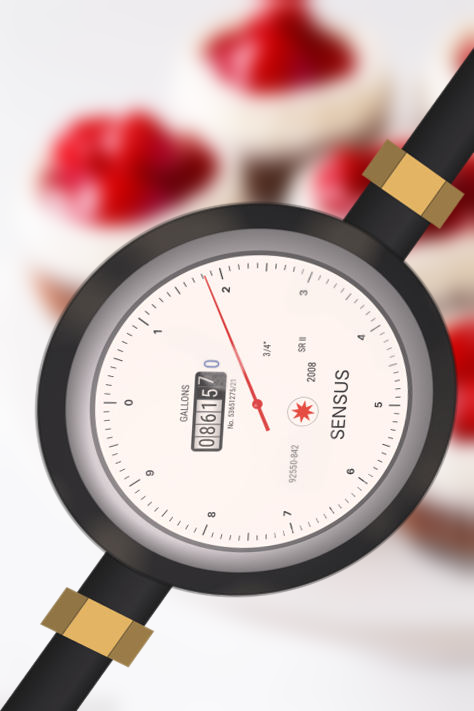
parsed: **861571.8** gal
